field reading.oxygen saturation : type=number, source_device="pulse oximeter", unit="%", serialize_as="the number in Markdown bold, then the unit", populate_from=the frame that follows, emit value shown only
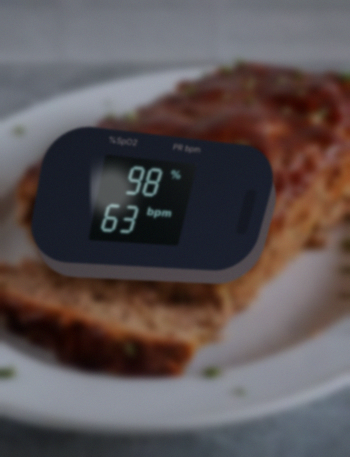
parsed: **98** %
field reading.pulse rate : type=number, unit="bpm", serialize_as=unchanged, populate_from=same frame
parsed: **63** bpm
